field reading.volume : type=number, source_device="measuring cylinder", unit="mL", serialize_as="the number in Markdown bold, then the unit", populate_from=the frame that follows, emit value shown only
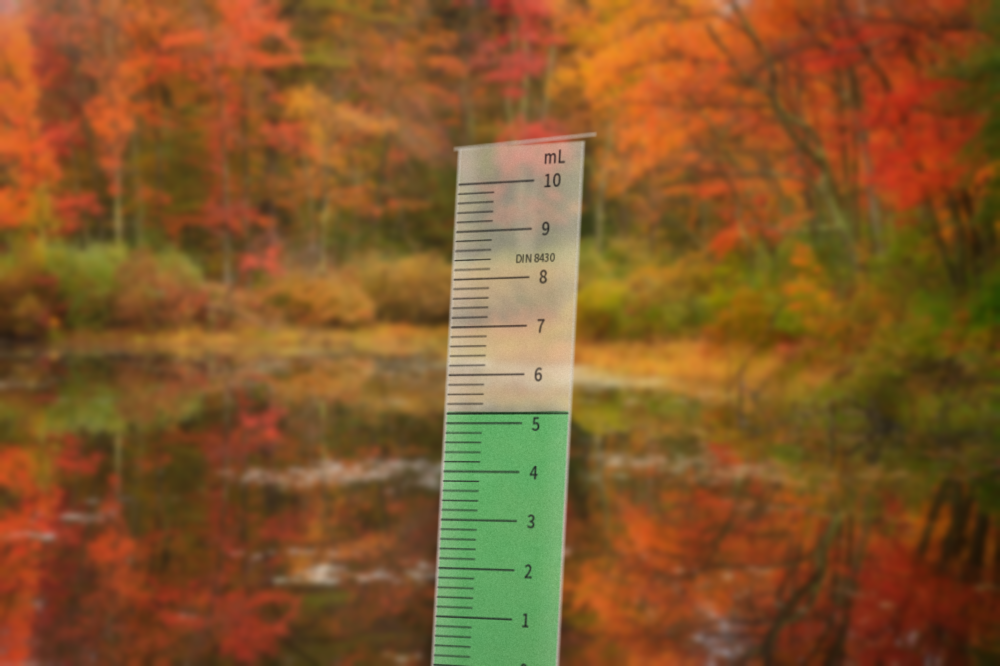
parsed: **5.2** mL
